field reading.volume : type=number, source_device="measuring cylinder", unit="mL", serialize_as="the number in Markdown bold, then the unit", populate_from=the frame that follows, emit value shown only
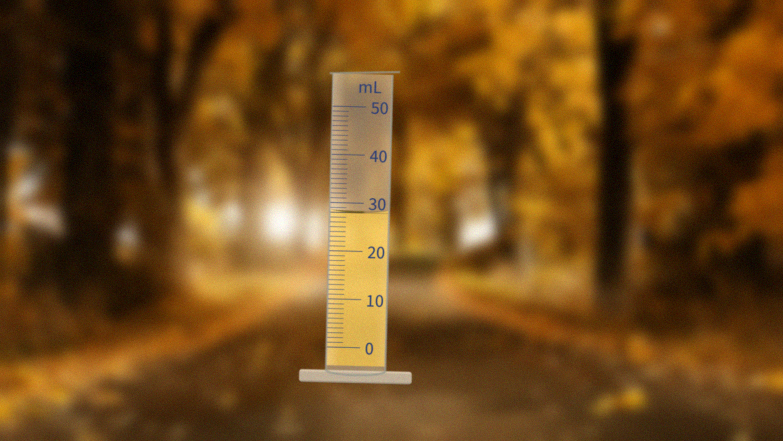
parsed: **28** mL
